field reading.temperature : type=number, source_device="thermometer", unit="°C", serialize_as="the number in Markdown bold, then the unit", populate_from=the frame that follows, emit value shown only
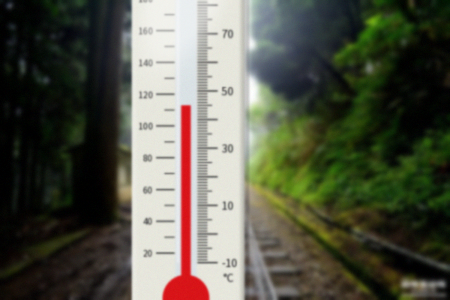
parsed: **45** °C
